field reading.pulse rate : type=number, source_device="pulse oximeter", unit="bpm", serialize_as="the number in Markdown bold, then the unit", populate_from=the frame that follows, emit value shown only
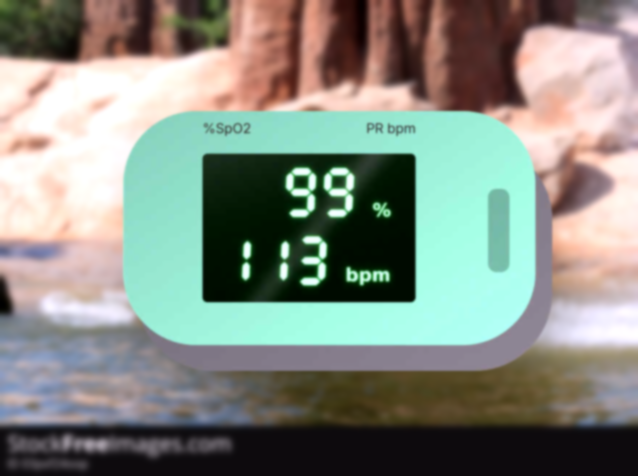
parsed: **113** bpm
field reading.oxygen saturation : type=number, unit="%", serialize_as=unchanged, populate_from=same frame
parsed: **99** %
